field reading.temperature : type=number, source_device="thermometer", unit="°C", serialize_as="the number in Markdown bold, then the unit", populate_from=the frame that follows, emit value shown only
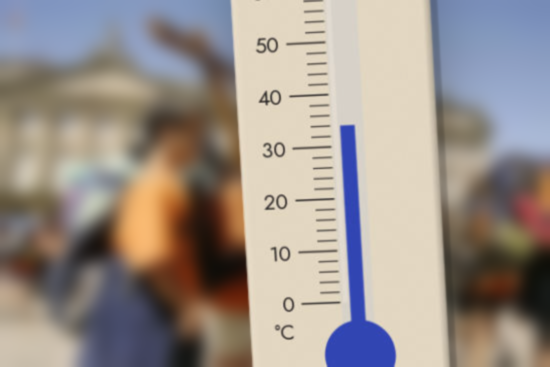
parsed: **34** °C
